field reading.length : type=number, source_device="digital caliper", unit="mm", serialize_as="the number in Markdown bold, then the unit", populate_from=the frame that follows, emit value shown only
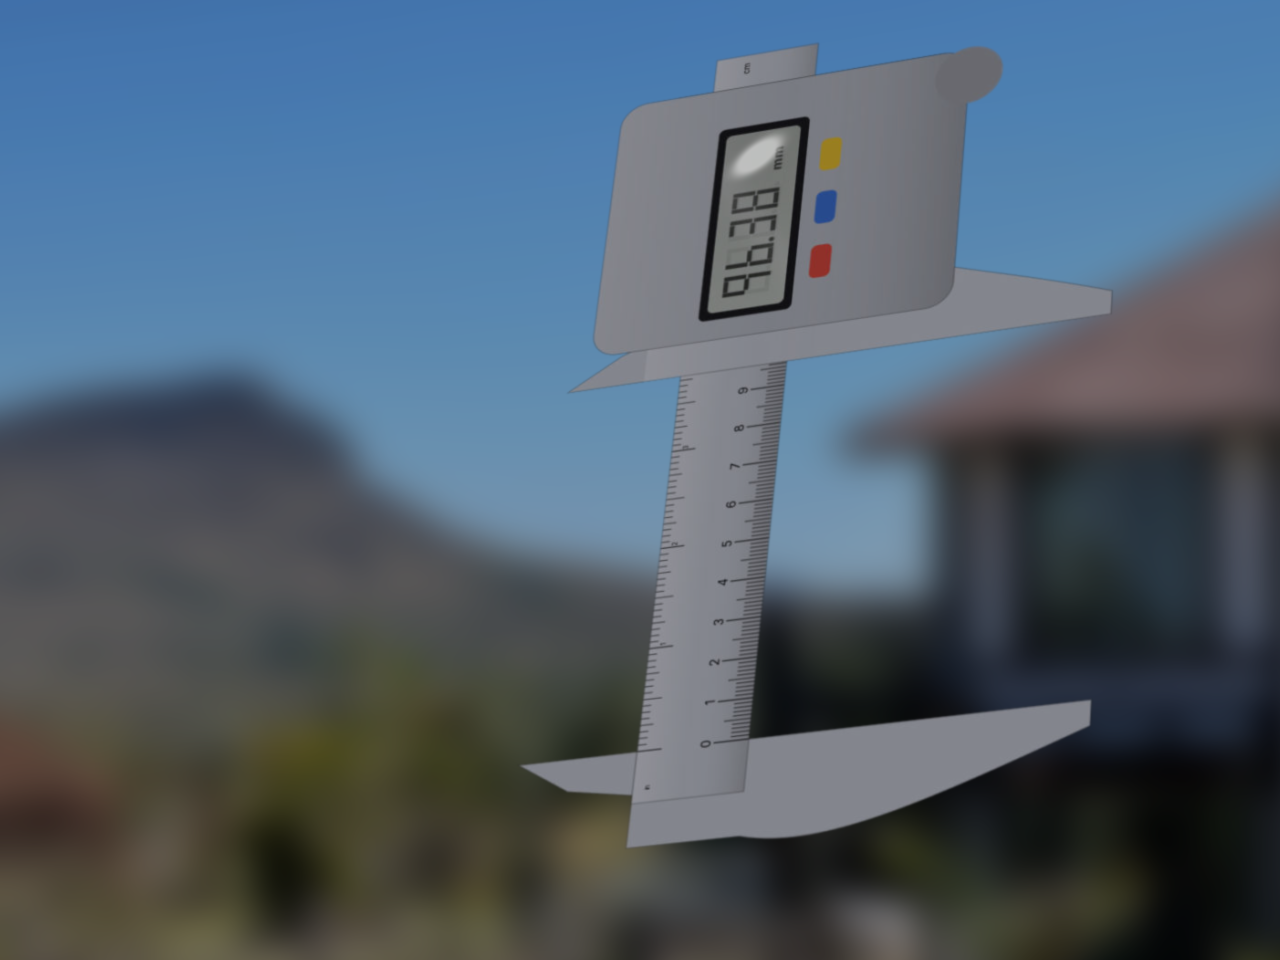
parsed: **96.38** mm
